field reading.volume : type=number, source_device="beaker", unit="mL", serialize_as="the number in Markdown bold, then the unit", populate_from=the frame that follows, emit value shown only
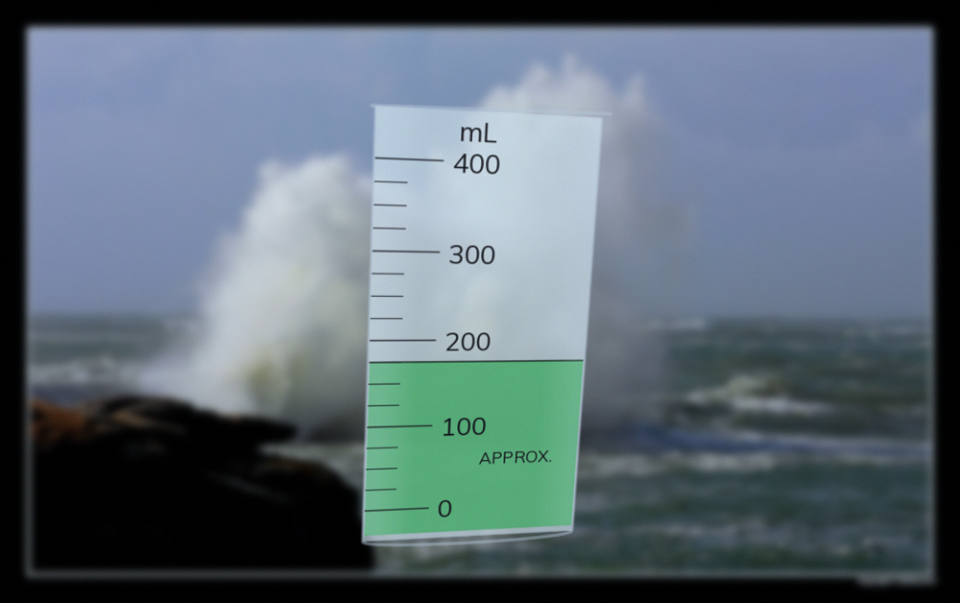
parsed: **175** mL
